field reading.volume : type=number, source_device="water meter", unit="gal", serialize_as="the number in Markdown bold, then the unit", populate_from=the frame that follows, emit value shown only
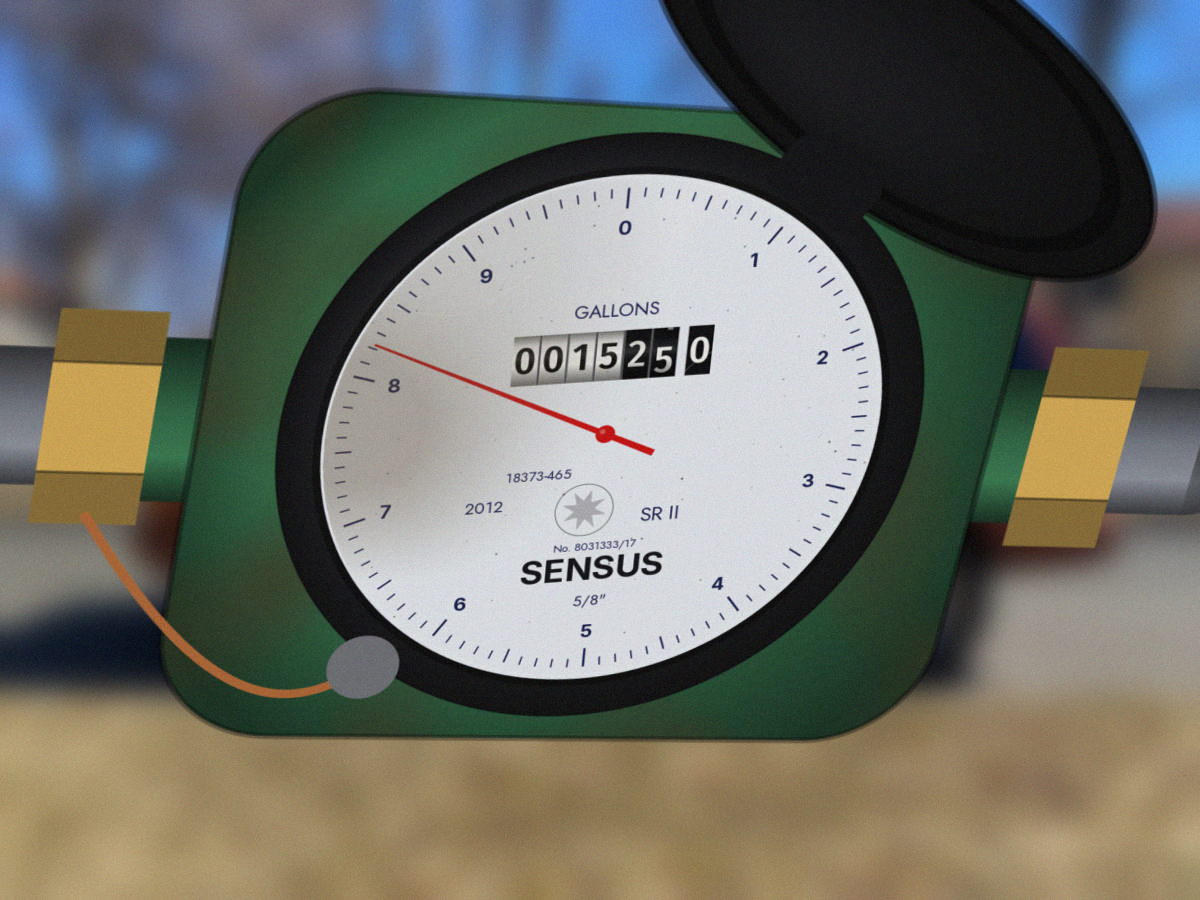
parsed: **15248.2** gal
